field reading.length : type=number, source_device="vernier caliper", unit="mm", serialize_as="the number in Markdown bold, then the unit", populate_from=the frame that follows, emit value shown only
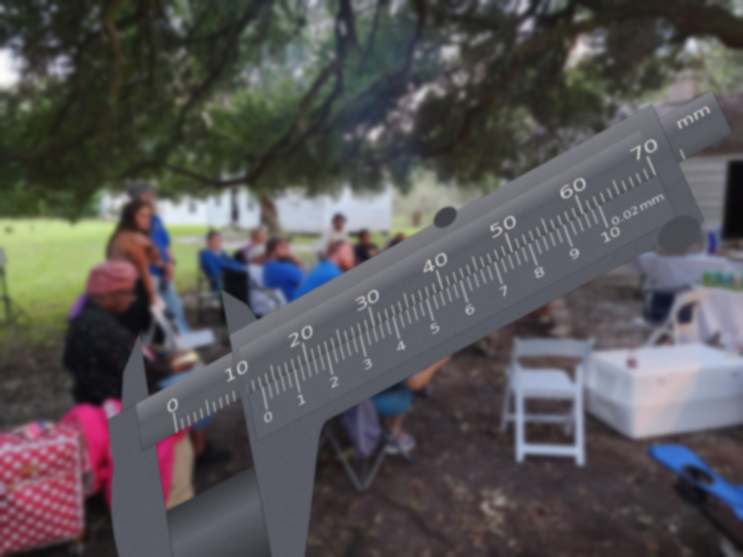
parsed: **13.2** mm
